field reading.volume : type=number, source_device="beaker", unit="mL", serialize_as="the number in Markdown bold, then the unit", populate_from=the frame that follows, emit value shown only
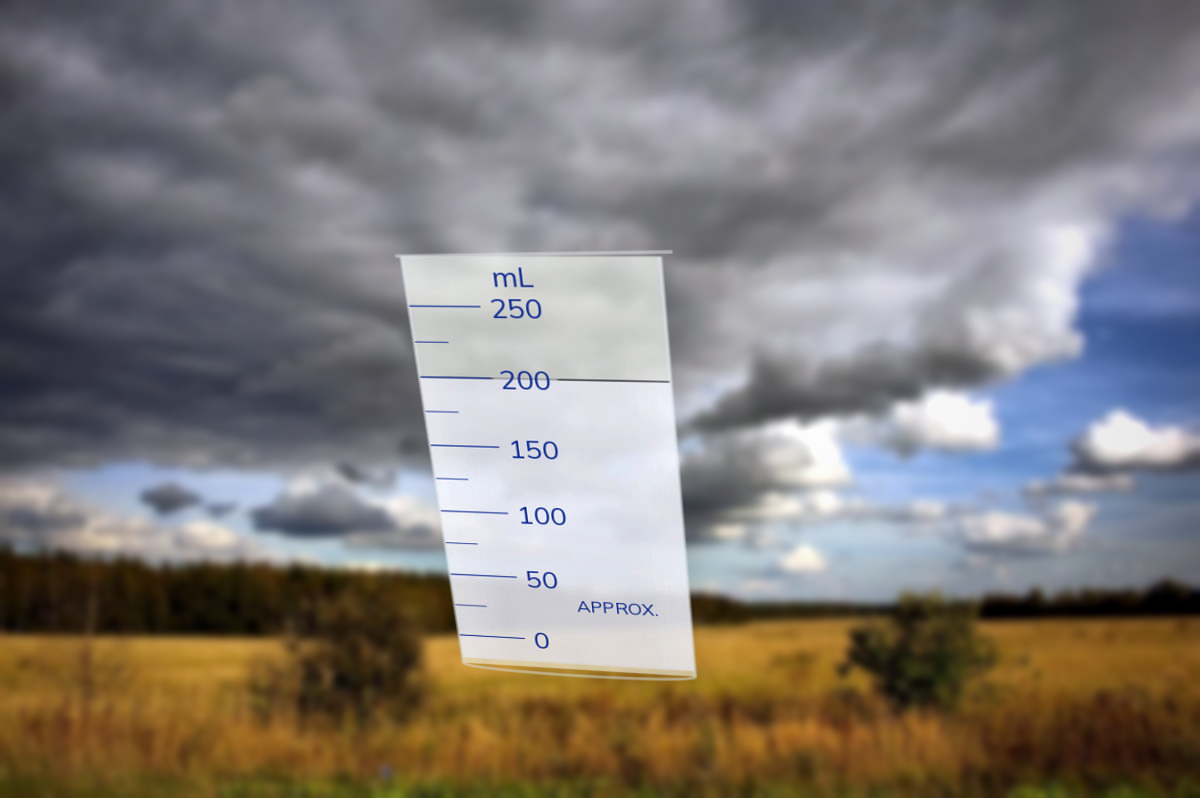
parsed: **200** mL
